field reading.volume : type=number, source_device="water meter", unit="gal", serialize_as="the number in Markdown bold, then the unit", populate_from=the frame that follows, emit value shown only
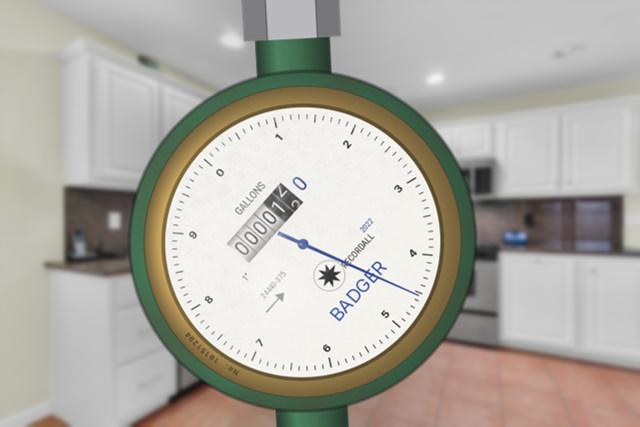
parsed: **124.5** gal
